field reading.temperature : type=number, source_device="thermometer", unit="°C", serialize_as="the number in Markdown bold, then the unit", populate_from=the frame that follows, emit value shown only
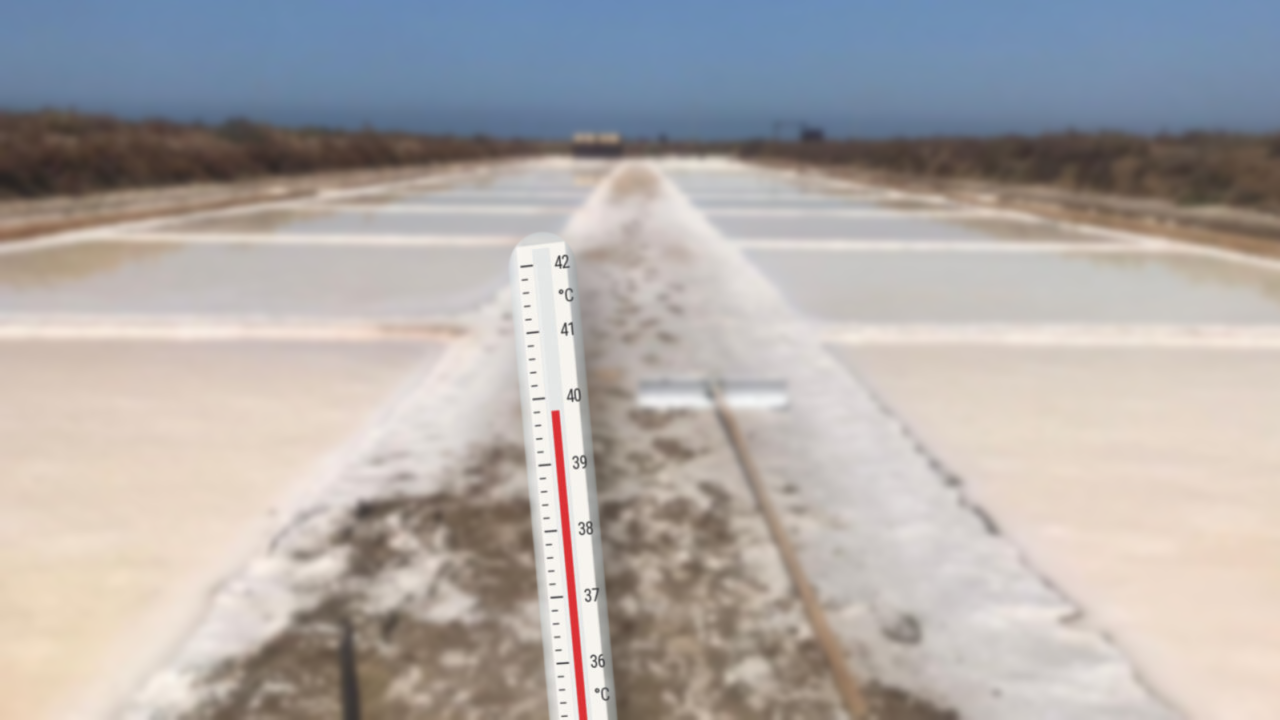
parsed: **39.8** °C
